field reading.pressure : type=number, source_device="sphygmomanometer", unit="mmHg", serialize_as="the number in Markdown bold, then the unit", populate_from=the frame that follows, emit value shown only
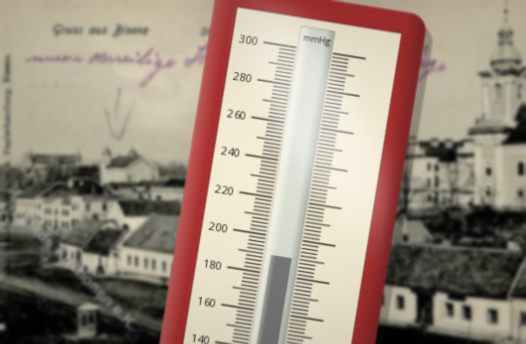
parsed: **190** mmHg
